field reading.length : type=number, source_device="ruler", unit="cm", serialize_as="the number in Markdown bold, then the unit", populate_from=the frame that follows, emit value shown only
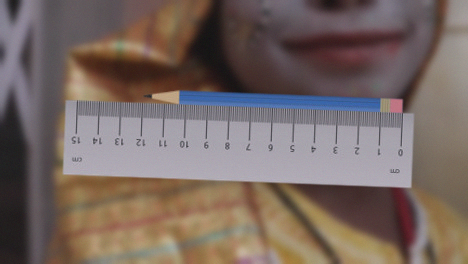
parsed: **12** cm
